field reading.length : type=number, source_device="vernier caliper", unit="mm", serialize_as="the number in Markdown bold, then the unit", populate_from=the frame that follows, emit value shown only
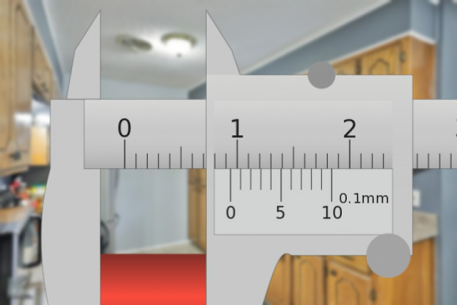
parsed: **9.4** mm
